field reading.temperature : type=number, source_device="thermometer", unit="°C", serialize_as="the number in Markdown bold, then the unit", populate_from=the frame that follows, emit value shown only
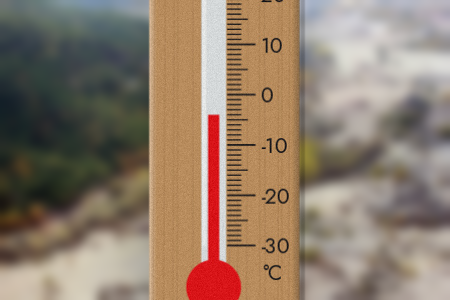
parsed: **-4** °C
